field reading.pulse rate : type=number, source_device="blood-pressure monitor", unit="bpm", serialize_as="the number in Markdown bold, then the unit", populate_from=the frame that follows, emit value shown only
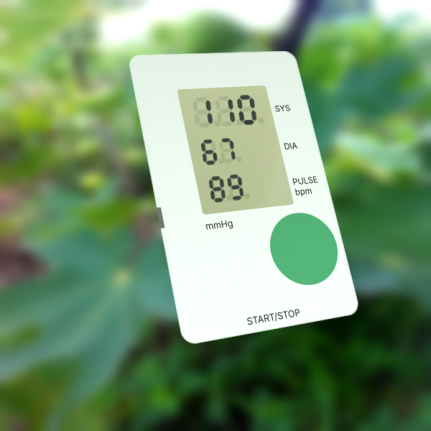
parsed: **89** bpm
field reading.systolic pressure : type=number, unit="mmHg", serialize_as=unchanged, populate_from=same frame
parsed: **110** mmHg
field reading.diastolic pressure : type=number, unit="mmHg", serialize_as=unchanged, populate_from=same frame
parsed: **67** mmHg
